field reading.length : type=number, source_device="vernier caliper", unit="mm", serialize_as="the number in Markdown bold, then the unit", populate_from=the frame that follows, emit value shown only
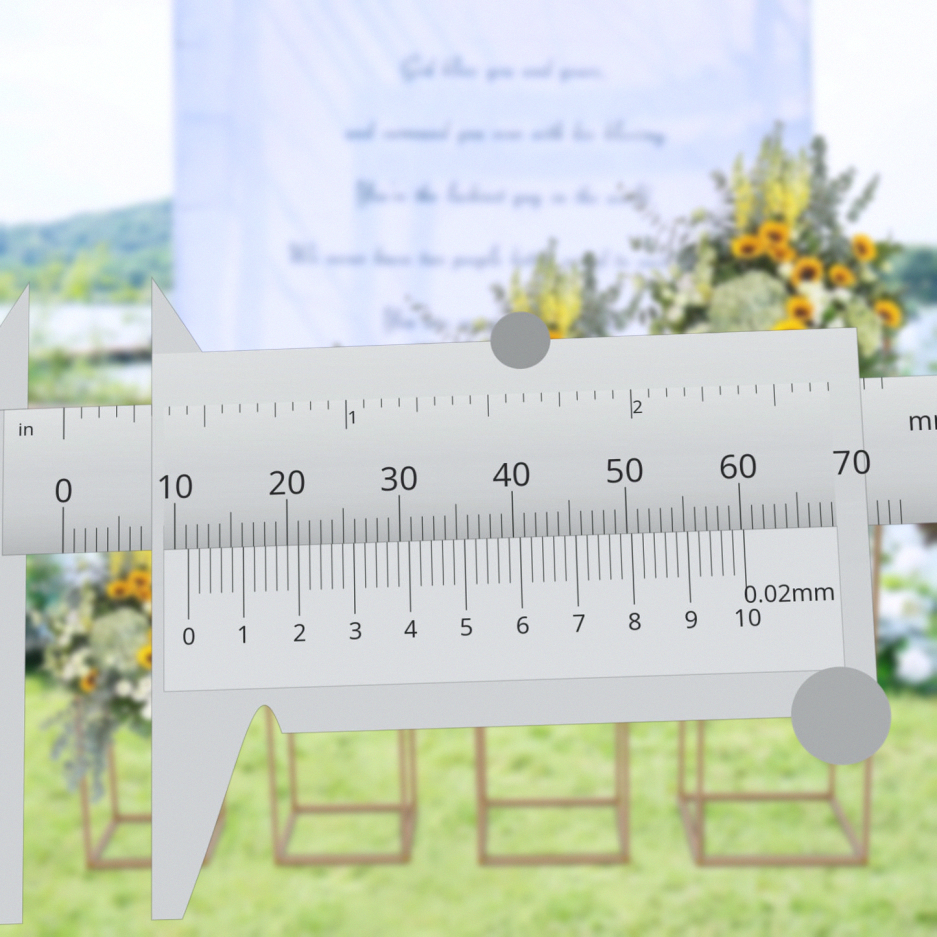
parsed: **11.2** mm
